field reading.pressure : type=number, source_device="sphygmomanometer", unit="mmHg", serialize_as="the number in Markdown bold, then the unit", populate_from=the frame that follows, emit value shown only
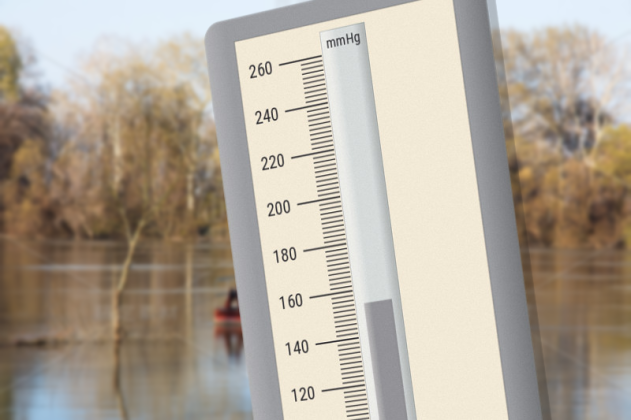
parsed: **154** mmHg
